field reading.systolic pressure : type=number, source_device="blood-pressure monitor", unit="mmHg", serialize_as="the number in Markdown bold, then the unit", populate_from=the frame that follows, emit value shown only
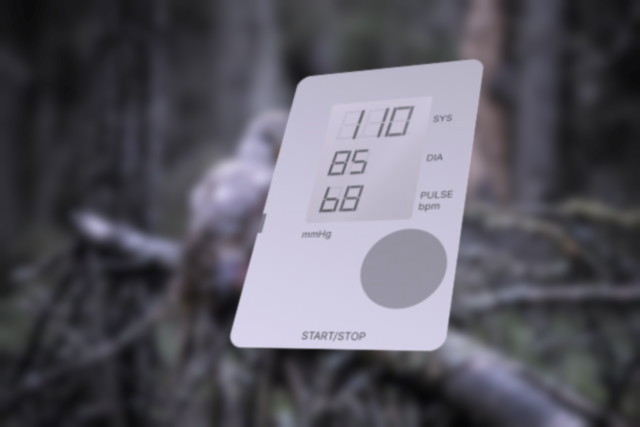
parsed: **110** mmHg
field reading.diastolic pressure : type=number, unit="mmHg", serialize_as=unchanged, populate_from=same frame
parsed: **85** mmHg
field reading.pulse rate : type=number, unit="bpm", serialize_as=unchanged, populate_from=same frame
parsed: **68** bpm
